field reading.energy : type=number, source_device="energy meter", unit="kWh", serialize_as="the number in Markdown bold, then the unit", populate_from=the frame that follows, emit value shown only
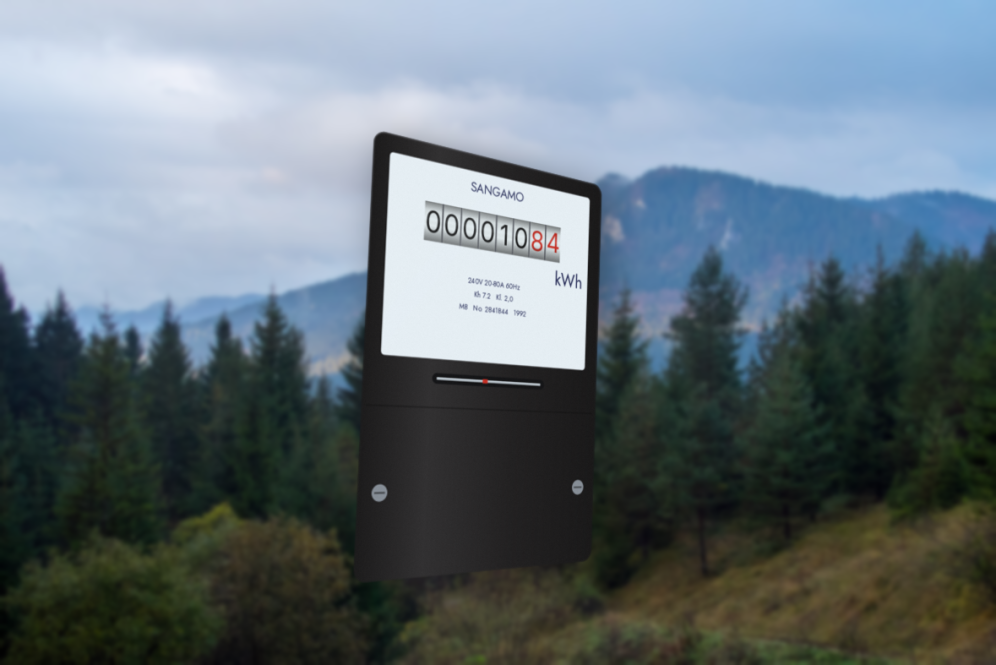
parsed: **10.84** kWh
